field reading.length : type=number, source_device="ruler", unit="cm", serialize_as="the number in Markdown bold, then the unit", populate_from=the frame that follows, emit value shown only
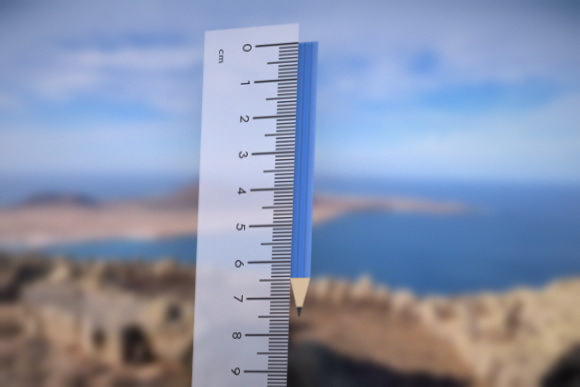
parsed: **7.5** cm
